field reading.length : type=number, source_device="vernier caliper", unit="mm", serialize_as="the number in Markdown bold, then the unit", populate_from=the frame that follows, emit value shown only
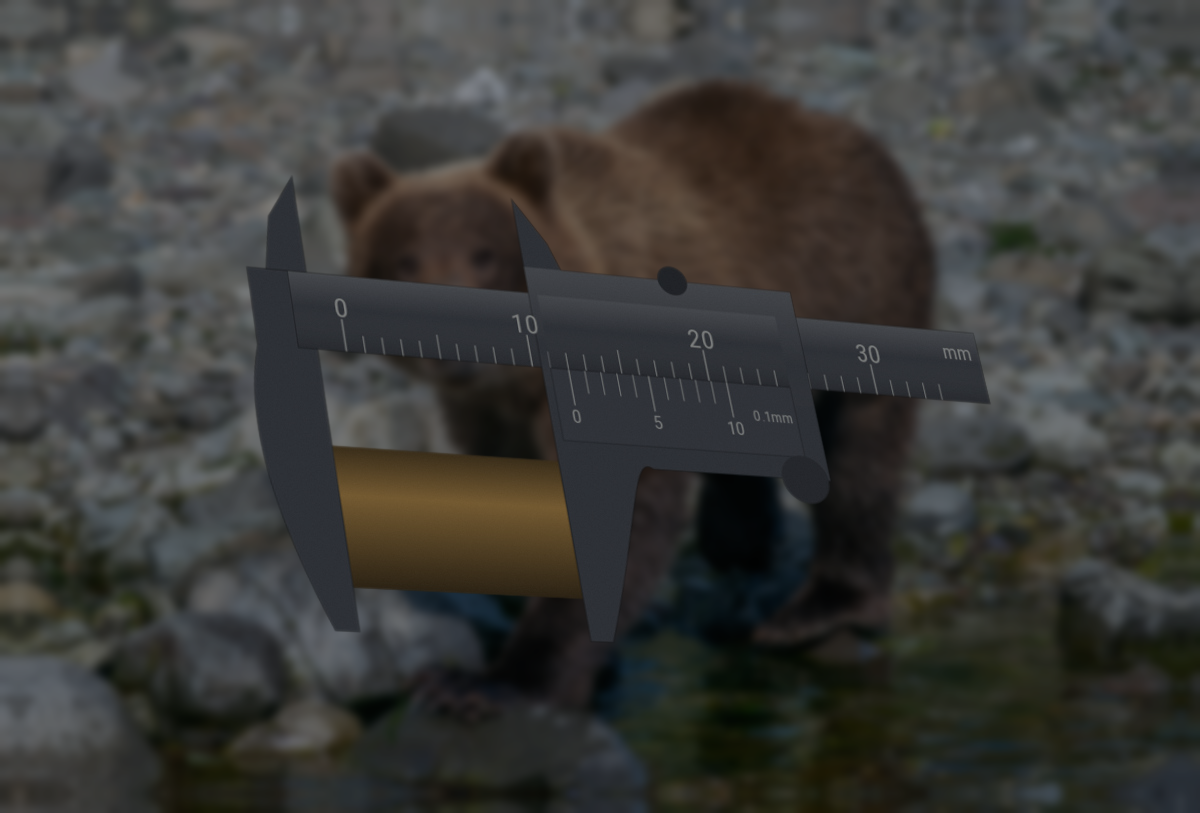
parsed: **12.0** mm
